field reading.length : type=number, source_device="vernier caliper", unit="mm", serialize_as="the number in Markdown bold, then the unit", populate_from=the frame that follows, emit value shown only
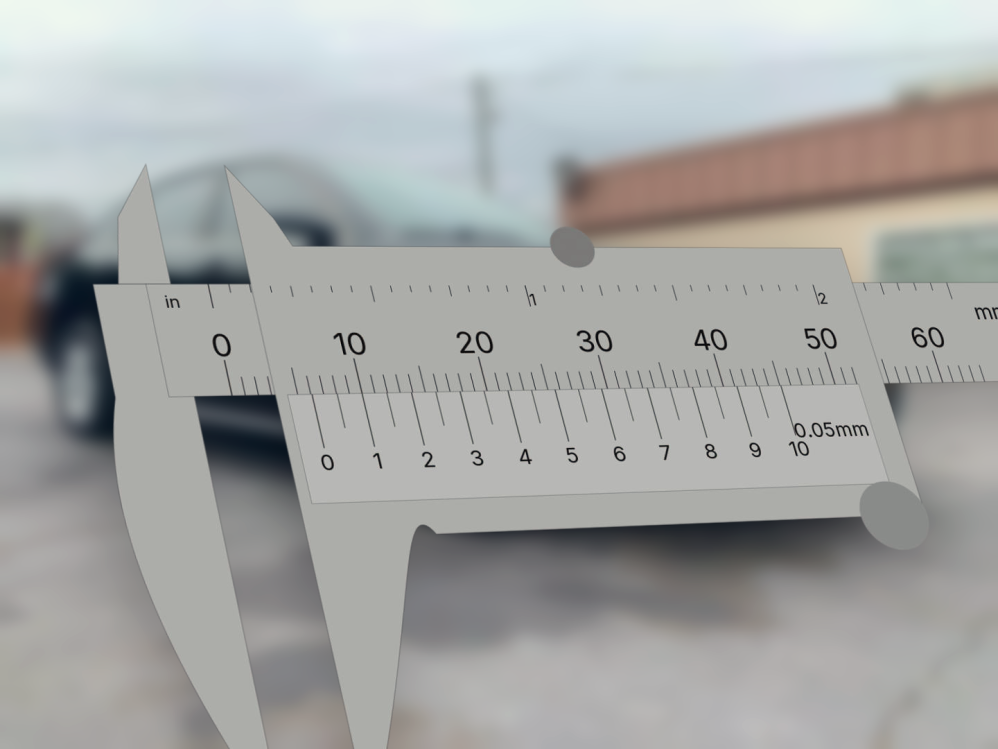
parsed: **6.1** mm
